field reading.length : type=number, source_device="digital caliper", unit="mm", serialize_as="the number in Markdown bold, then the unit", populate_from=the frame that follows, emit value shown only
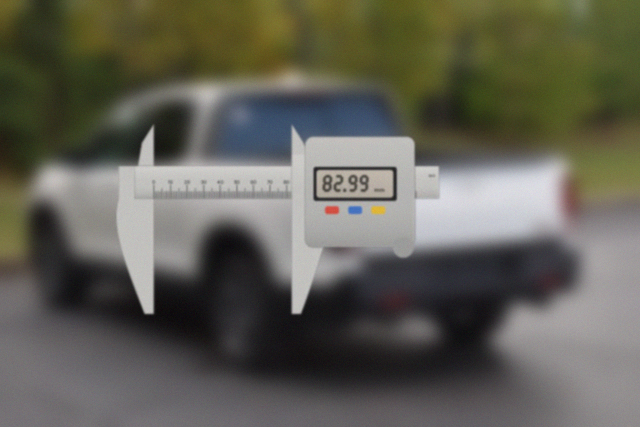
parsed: **82.99** mm
